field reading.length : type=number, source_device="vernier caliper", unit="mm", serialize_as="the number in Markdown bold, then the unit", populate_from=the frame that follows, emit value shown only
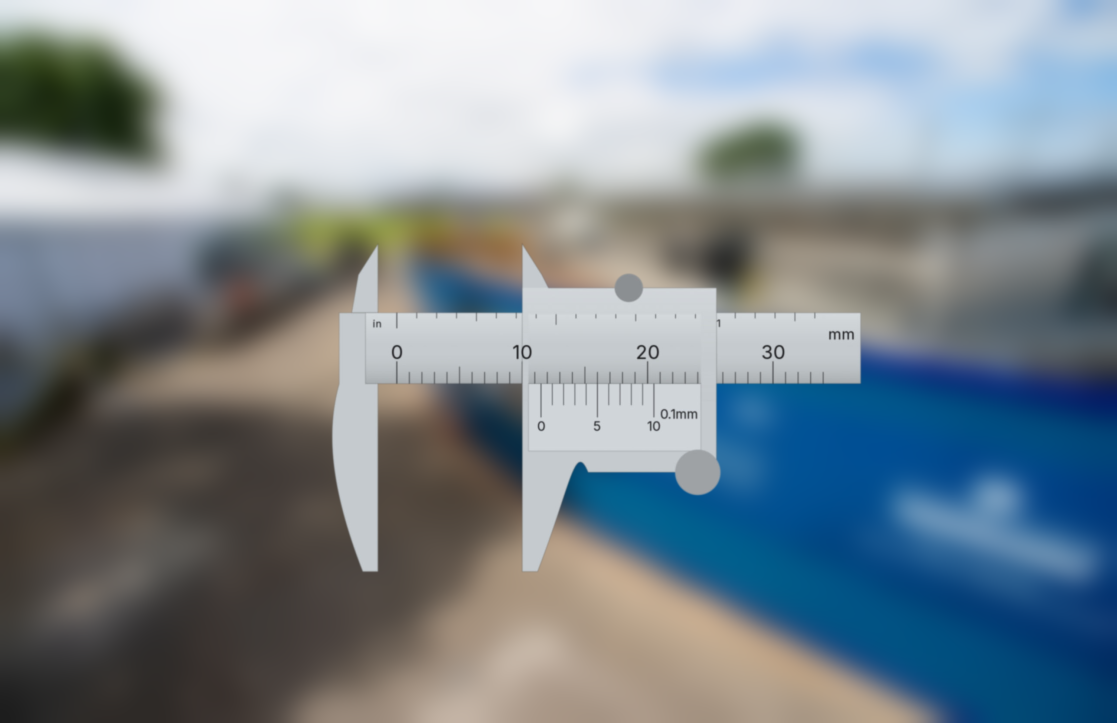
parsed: **11.5** mm
